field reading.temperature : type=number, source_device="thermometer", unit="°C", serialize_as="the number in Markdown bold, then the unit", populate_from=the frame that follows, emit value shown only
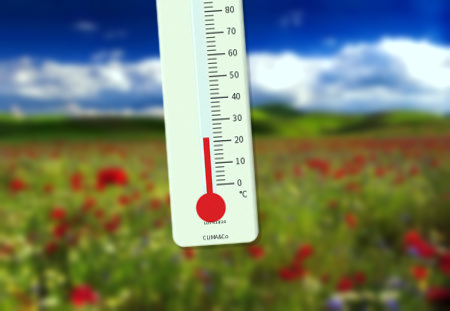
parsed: **22** °C
